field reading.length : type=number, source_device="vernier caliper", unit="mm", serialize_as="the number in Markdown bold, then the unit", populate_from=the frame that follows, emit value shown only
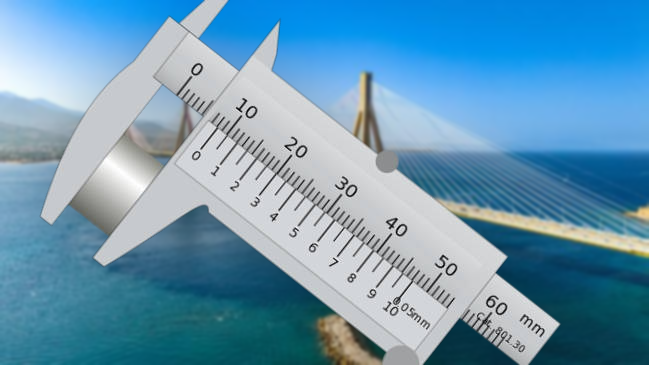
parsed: **8.2** mm
